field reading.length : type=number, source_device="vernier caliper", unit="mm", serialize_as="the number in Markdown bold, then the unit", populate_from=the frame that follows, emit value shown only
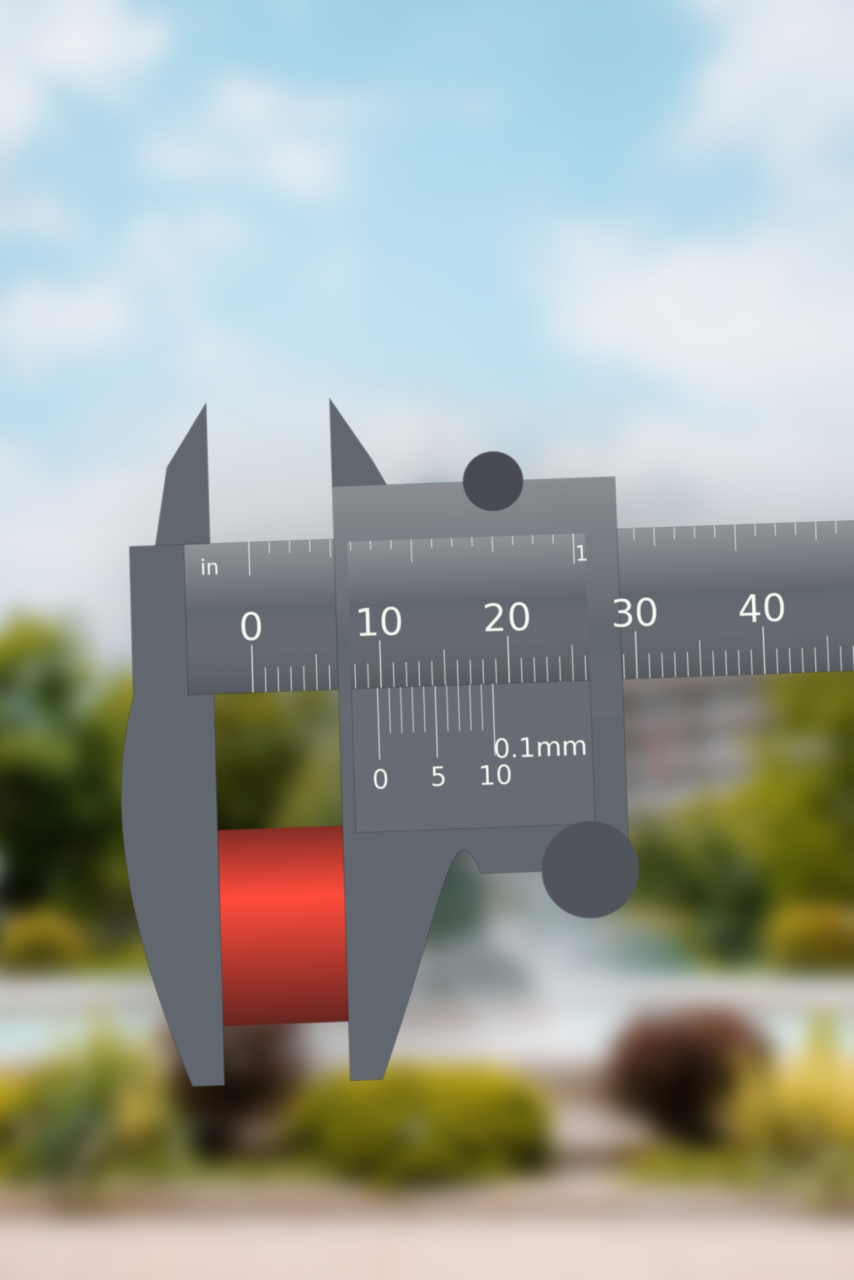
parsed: **9.7** mm
